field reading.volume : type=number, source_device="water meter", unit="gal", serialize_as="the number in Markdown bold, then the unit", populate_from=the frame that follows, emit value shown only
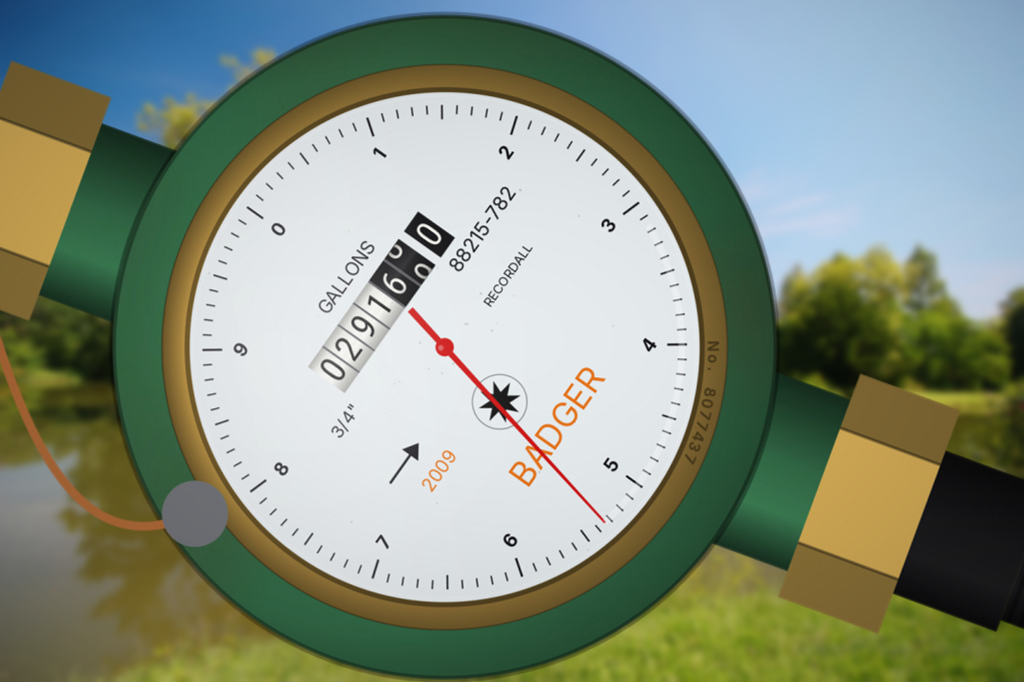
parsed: **291685.3** gal
